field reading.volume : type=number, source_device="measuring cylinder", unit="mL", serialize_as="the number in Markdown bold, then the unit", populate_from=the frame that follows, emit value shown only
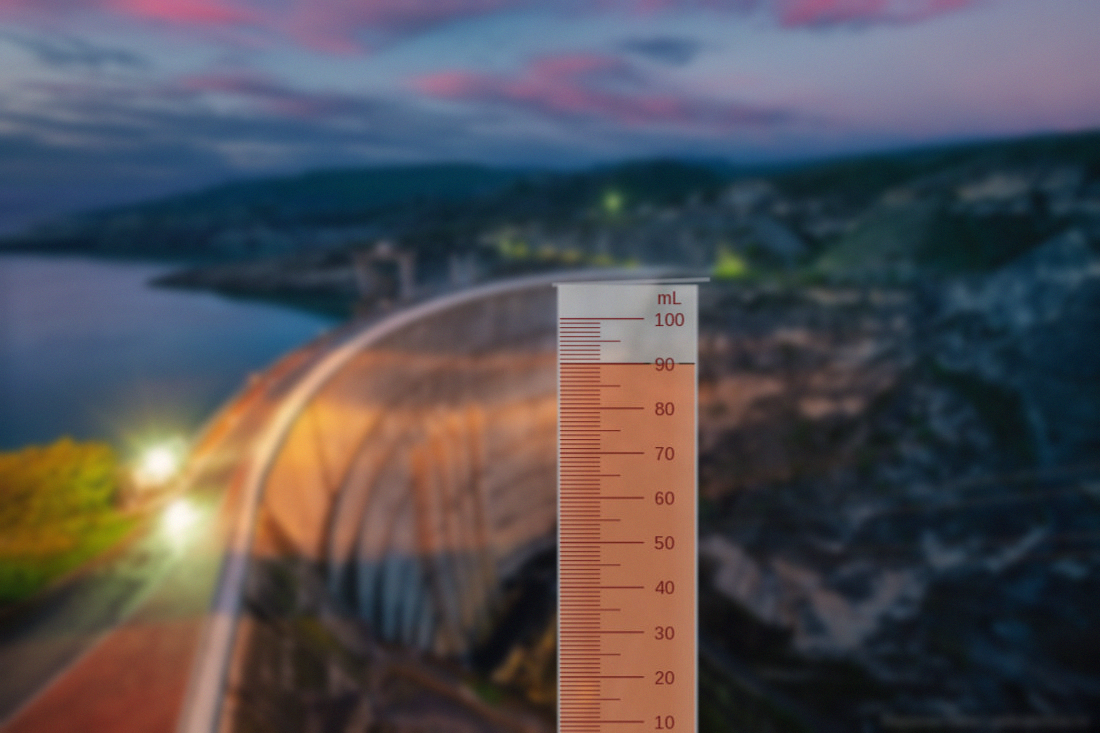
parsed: **90** mL
